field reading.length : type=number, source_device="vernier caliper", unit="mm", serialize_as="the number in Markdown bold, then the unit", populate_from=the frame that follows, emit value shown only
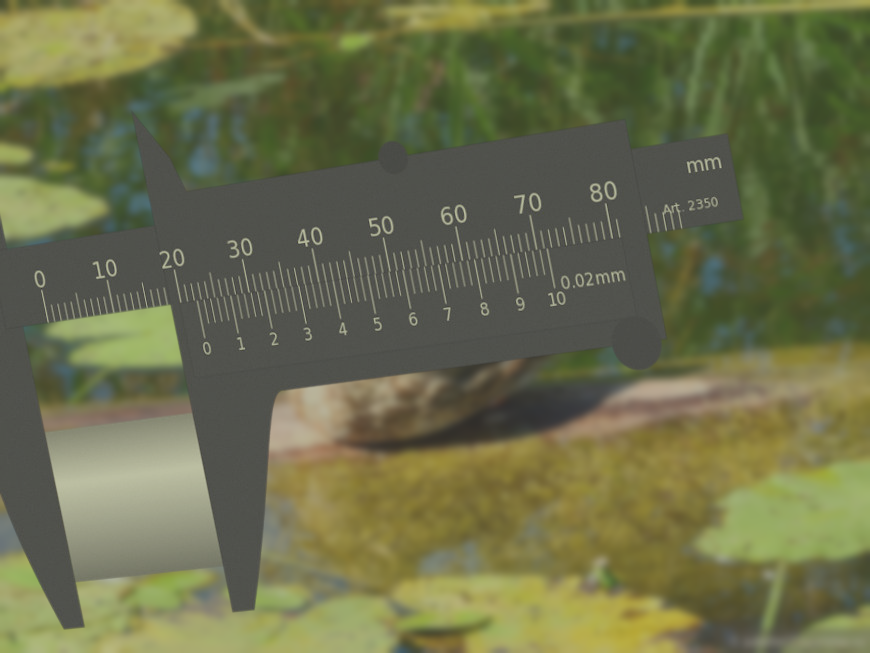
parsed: **22.4** mm
